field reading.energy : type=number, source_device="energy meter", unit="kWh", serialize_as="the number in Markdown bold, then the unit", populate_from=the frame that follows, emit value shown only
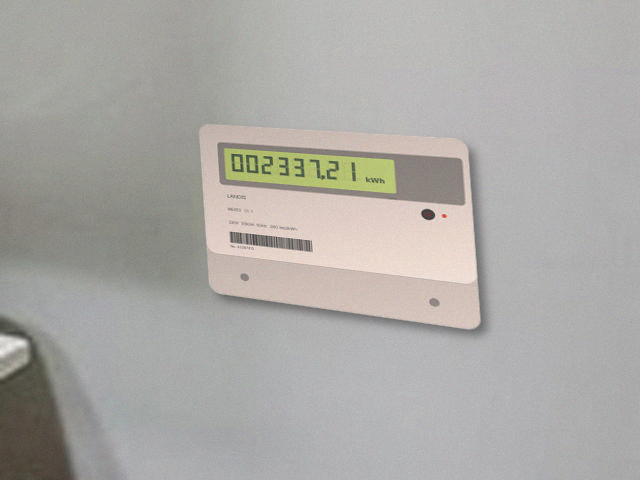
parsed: **2337.21** kWh
